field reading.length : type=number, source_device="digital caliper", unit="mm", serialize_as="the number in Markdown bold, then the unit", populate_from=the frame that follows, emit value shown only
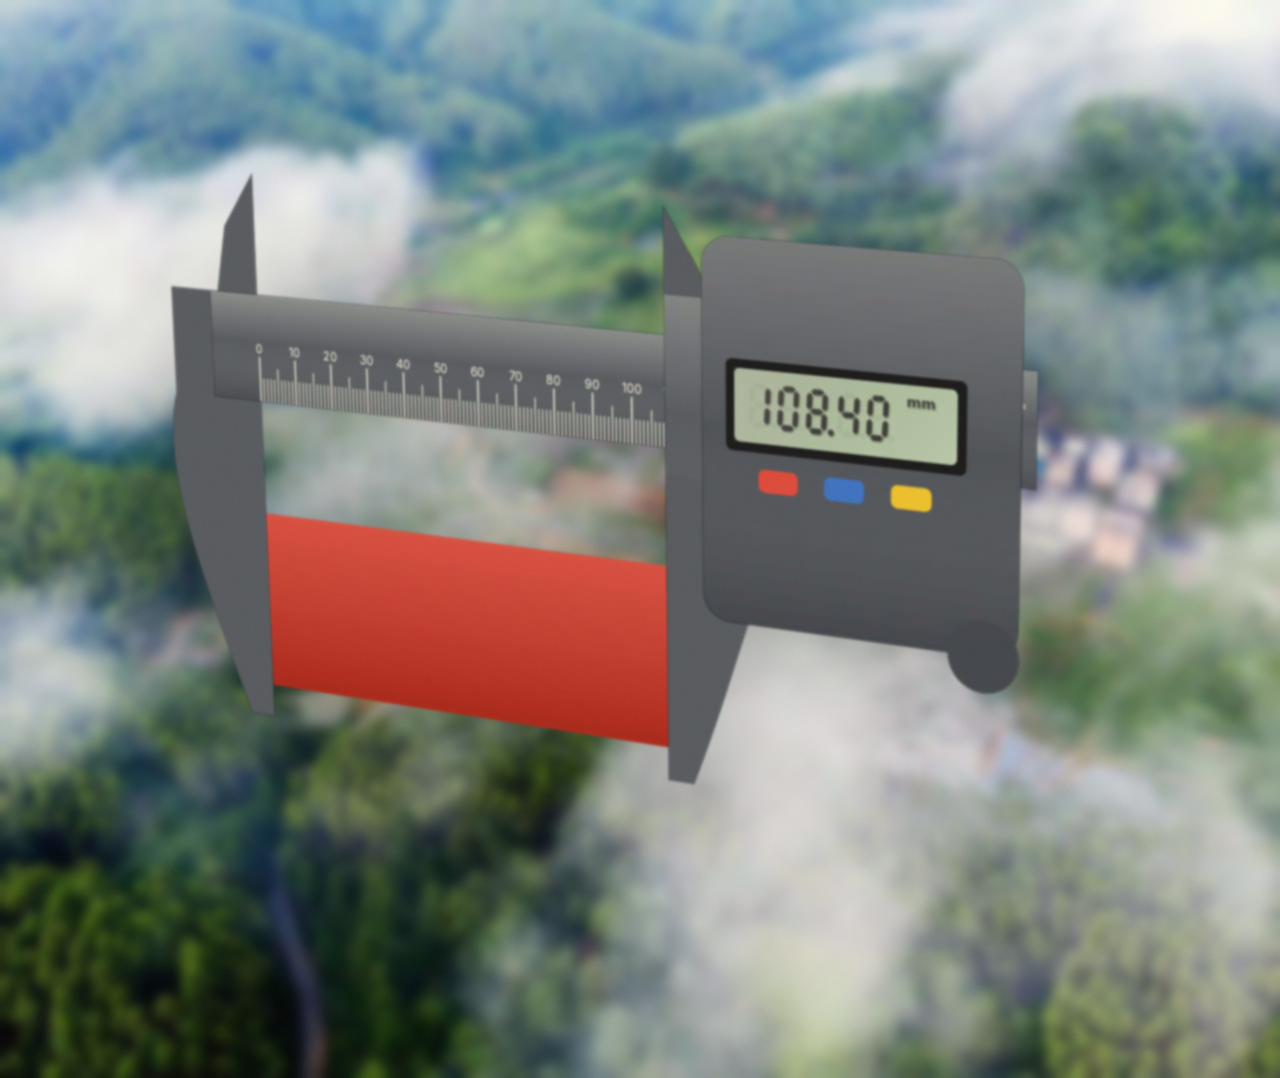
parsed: **108.40** mm
